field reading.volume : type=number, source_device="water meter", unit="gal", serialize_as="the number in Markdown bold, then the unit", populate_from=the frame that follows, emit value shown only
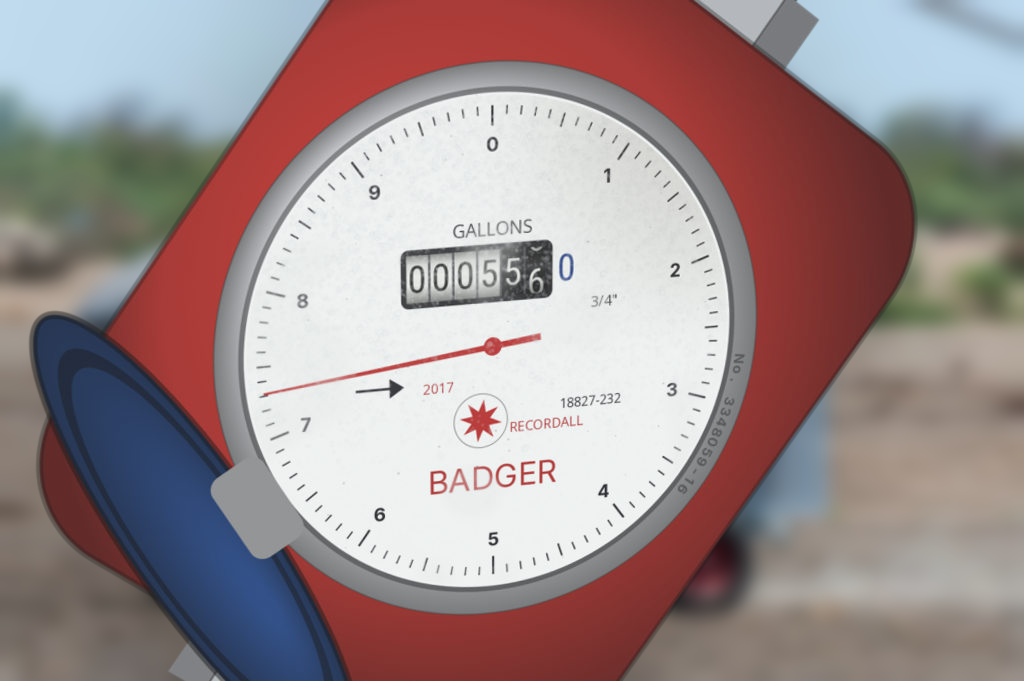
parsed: **5557.3** gal
